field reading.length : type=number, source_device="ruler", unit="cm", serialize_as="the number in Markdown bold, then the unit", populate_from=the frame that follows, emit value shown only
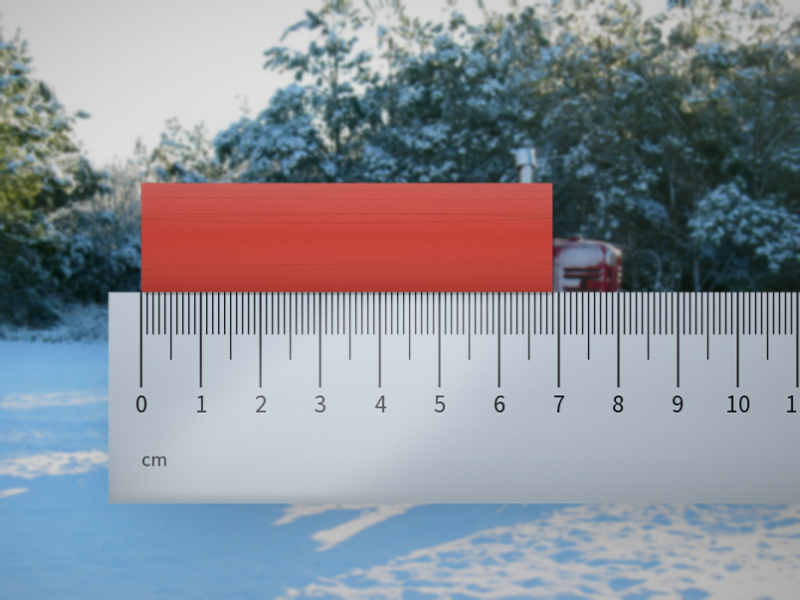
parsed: **6.9** cm
